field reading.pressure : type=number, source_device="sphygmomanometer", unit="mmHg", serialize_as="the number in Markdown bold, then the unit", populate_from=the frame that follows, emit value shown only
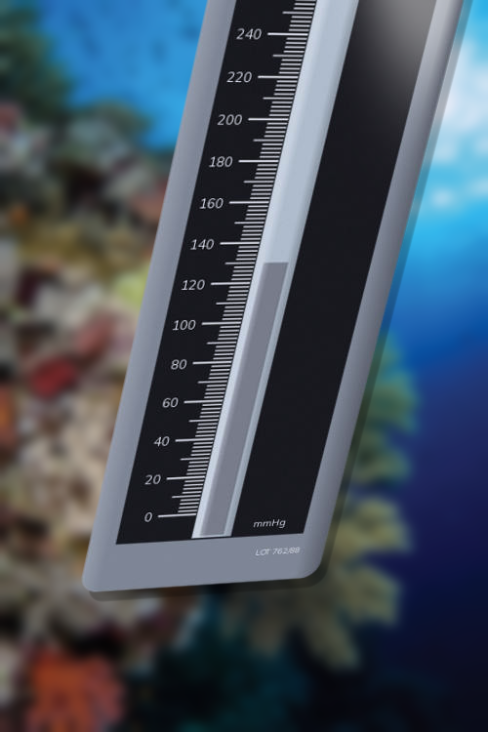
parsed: **130** mmHg
